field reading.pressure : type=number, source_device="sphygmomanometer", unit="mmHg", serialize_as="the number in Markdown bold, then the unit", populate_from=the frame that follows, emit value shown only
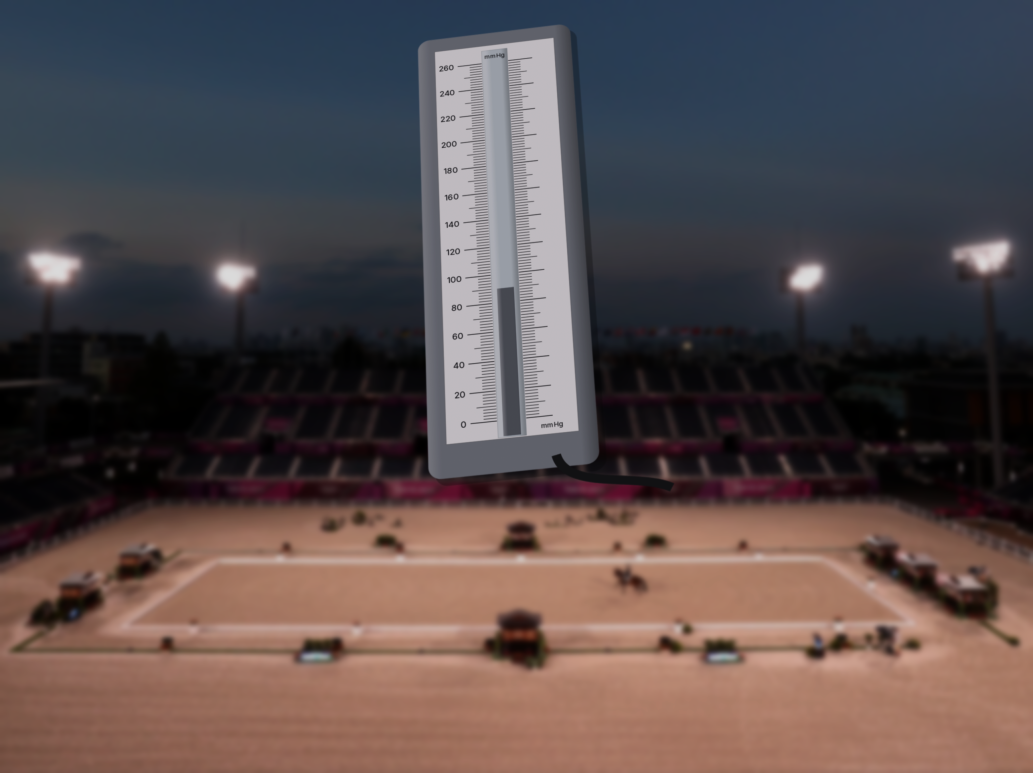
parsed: **90** mmHg
